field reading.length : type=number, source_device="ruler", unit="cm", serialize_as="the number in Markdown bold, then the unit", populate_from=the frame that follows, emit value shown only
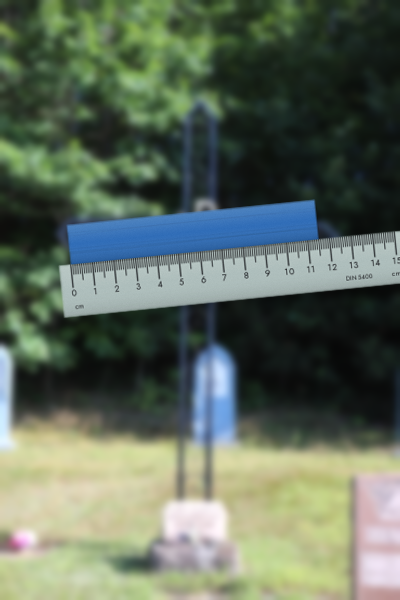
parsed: **11.5** cm
